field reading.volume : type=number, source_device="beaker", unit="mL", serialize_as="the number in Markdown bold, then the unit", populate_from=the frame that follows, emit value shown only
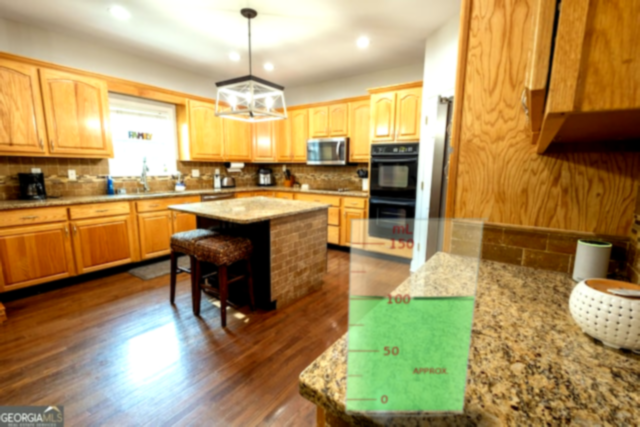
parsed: **100** mL
